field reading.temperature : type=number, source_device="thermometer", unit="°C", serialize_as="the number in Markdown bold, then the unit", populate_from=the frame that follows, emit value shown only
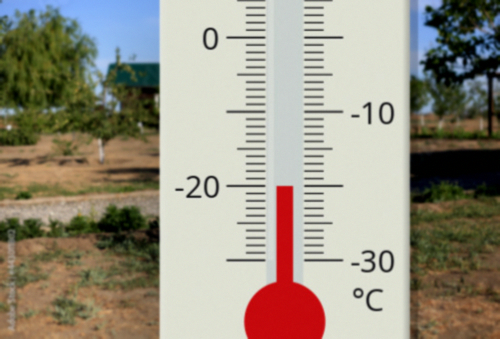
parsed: **-20** °C
